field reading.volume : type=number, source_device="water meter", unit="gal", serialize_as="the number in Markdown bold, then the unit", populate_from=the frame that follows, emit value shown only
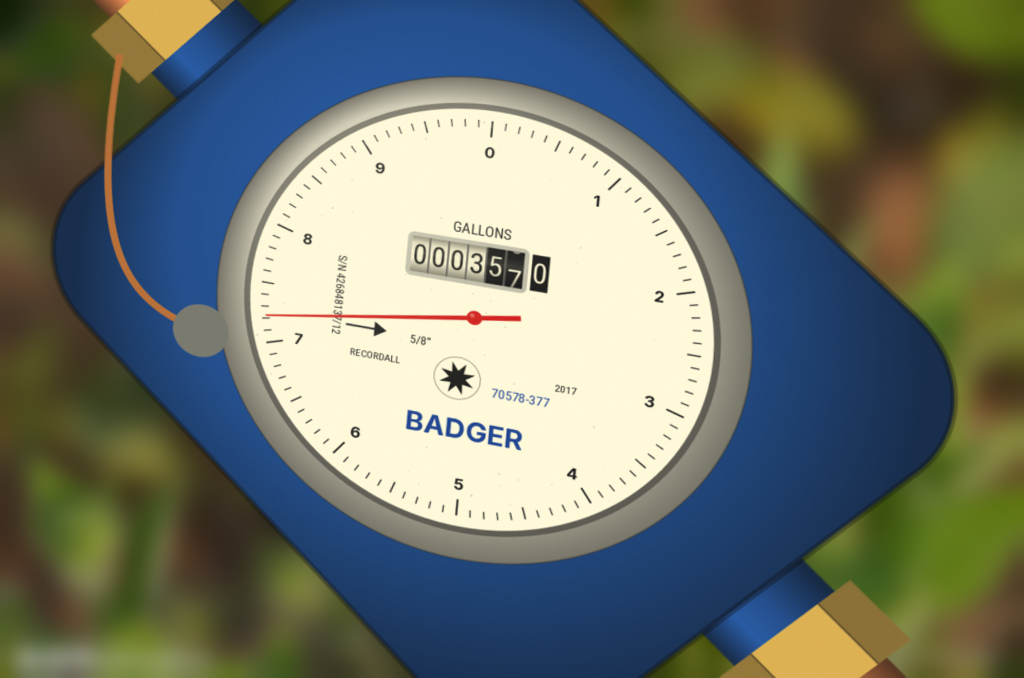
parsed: **3567.2** gal
